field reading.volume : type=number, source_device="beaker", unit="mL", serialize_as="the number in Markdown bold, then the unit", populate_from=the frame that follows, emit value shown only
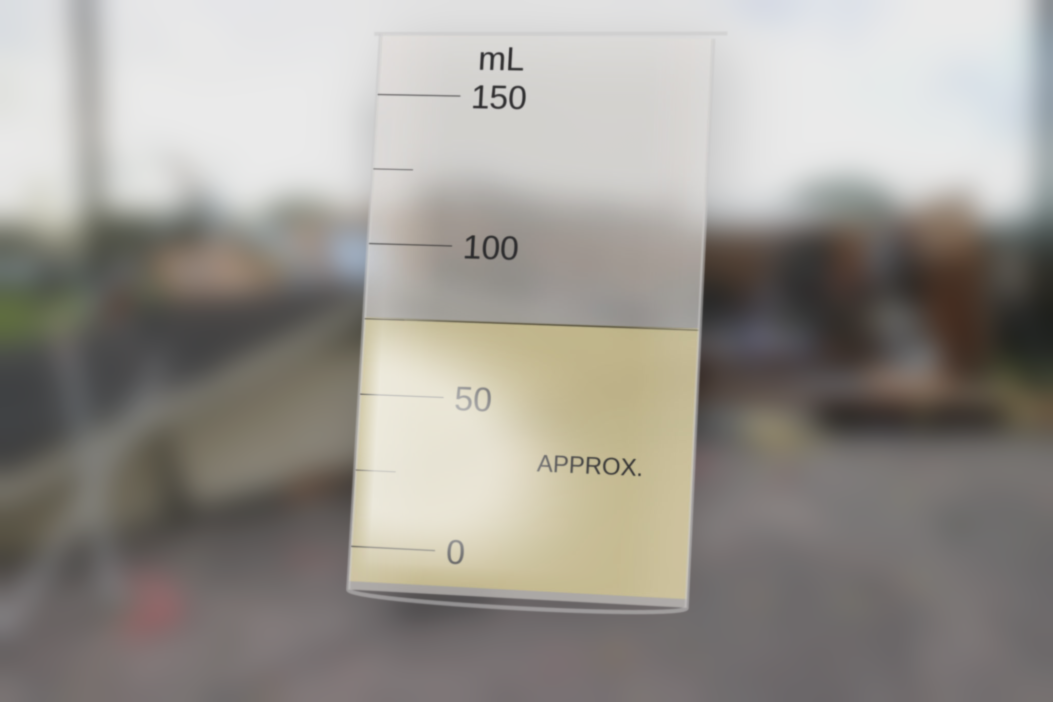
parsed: **75** mL
